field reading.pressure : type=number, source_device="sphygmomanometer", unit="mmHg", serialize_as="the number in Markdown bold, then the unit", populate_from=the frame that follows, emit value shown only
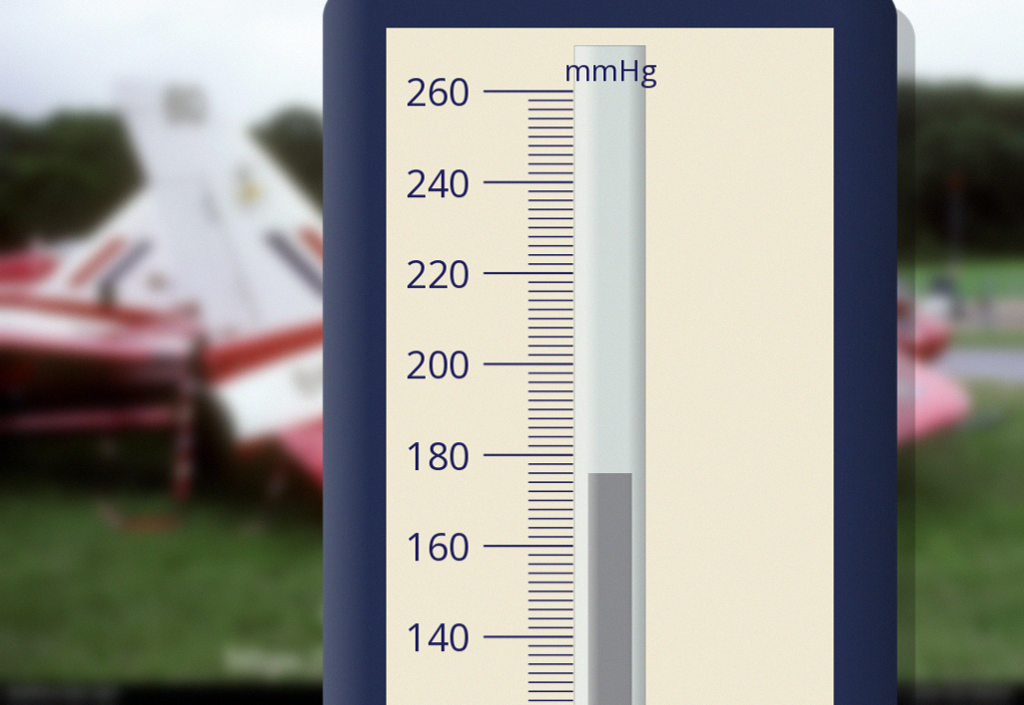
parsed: **176** mmHg
